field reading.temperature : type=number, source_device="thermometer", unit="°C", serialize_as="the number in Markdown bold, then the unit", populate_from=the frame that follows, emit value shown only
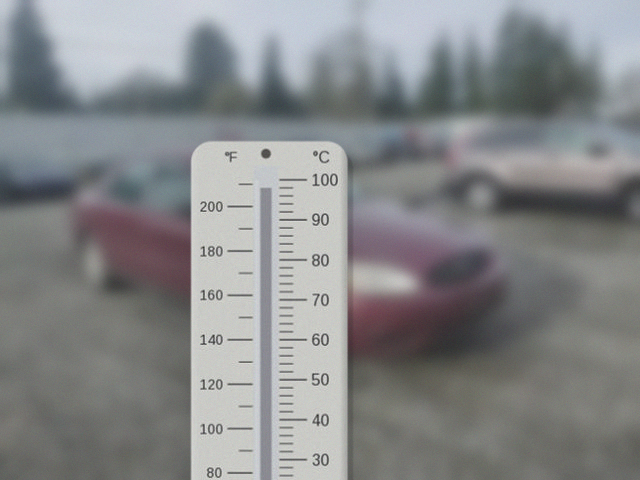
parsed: **98** °C
